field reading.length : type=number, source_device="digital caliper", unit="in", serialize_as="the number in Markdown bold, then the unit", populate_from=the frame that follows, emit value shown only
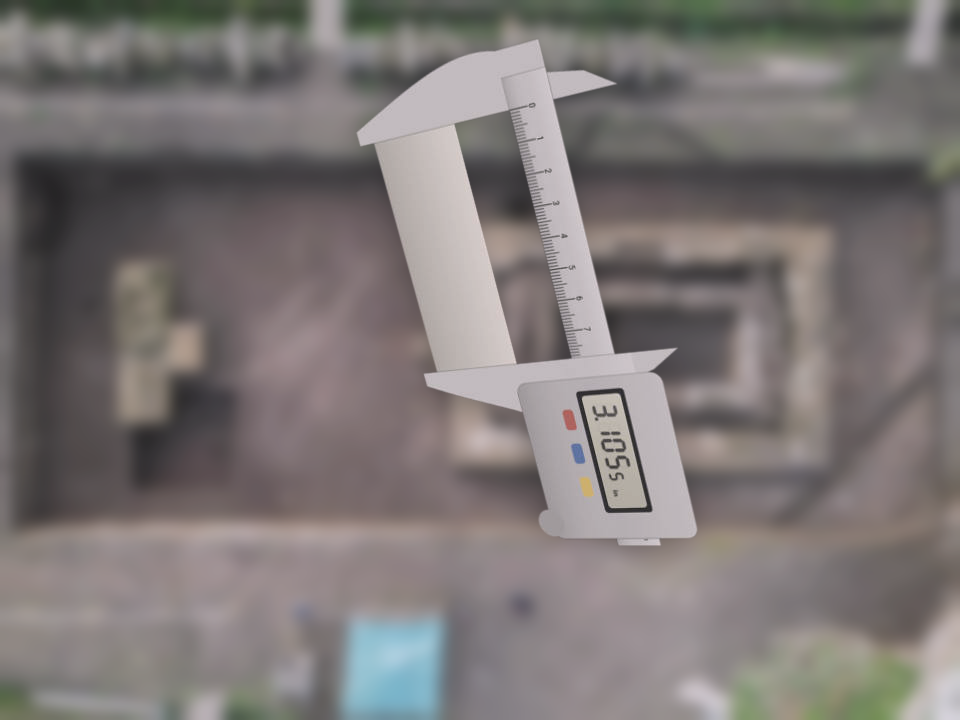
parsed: **3.1055** in
